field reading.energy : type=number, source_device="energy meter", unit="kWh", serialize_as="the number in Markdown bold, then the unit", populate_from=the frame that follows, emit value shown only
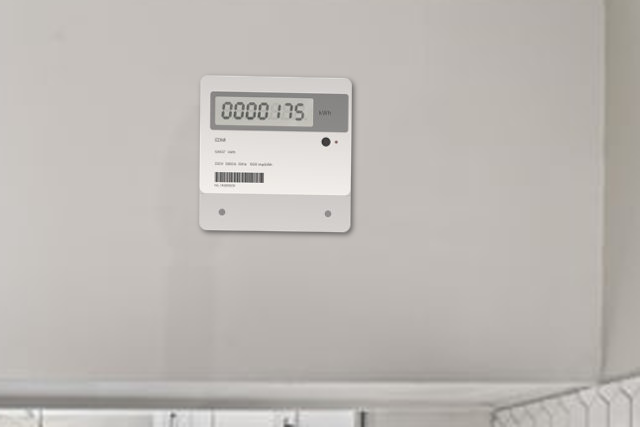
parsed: **175** kWh
